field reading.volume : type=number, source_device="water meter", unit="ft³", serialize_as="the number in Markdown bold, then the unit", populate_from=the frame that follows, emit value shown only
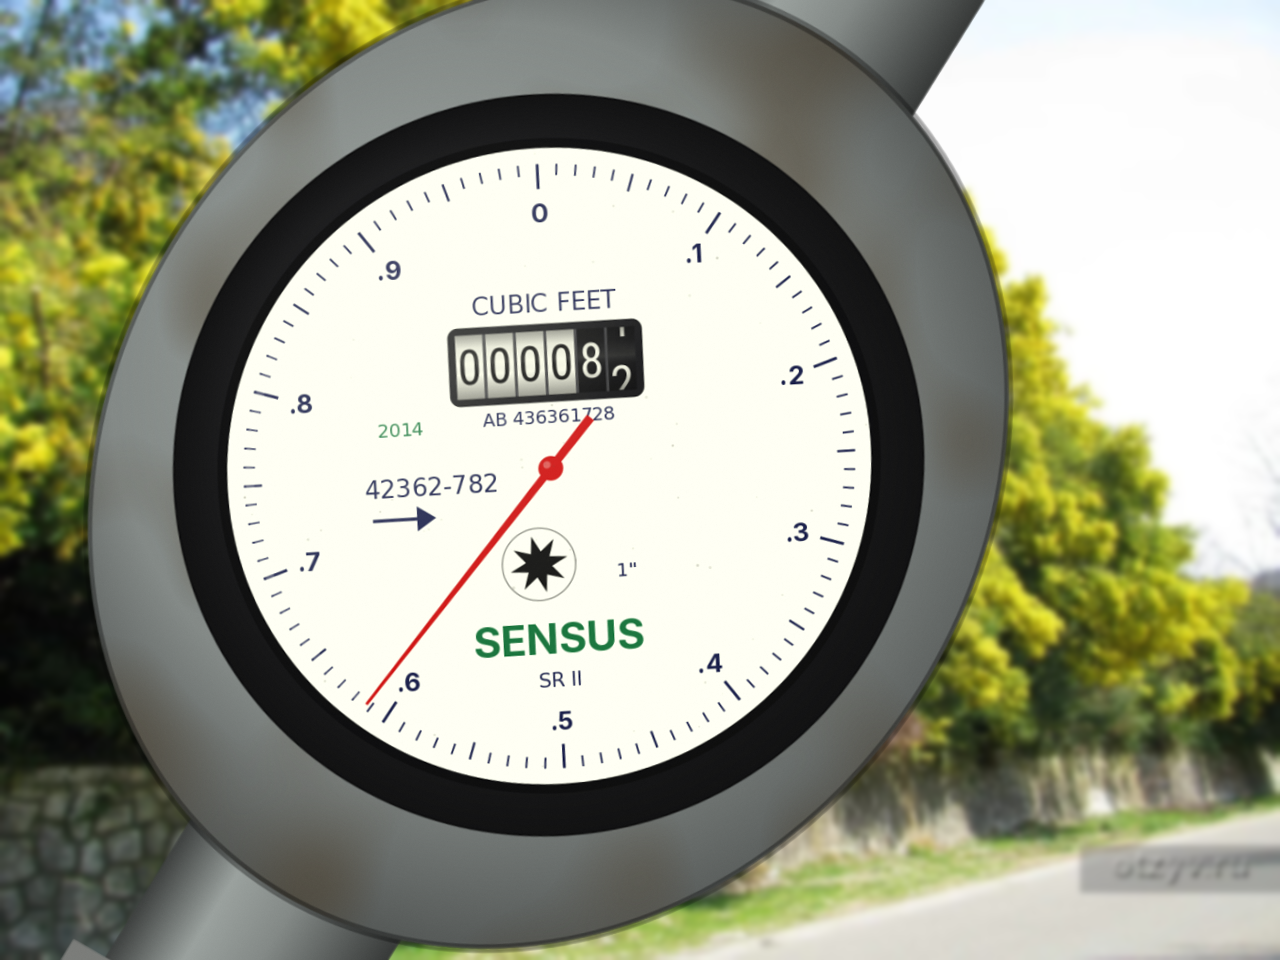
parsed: **81.61** ft³
